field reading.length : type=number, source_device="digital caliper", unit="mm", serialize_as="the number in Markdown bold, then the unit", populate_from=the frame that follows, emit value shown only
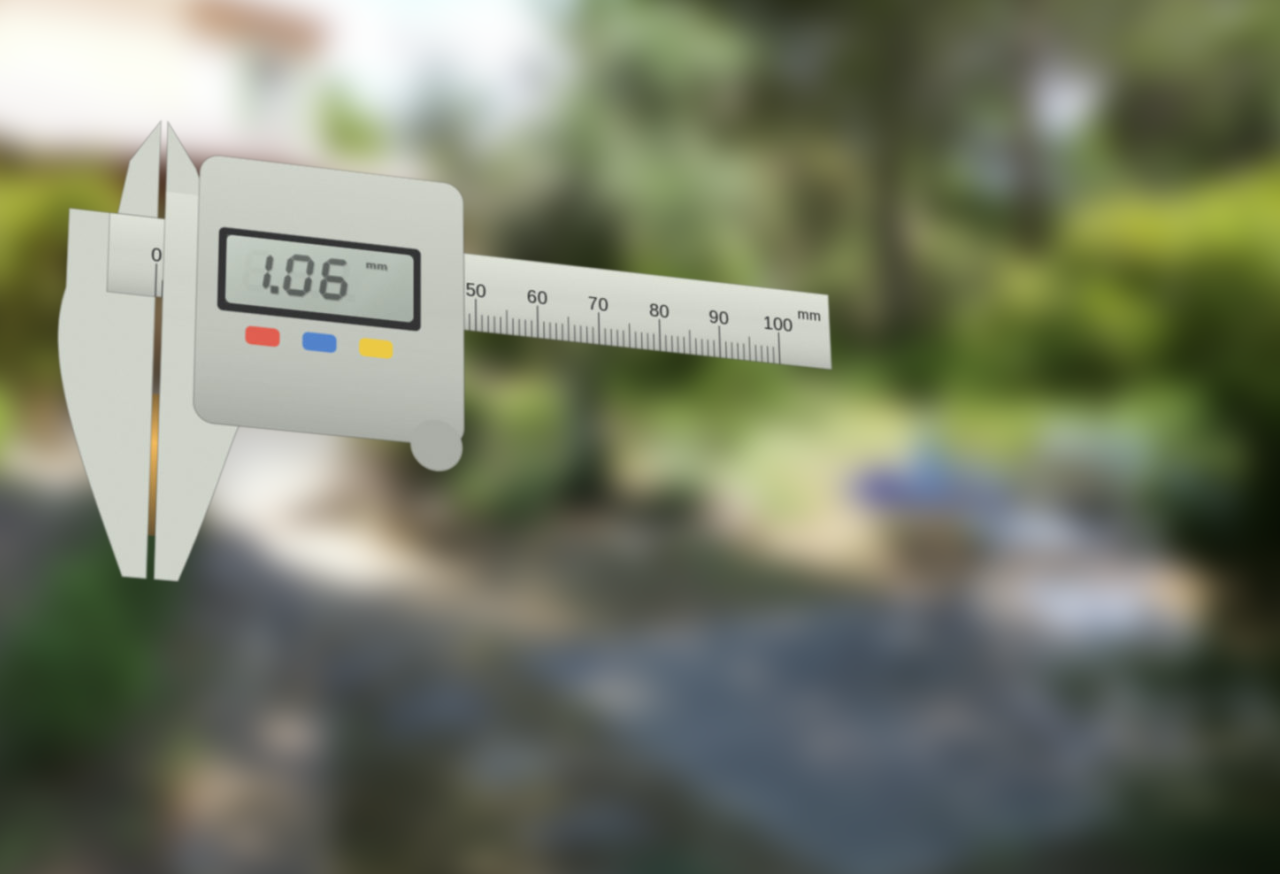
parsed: **1.06** mm
